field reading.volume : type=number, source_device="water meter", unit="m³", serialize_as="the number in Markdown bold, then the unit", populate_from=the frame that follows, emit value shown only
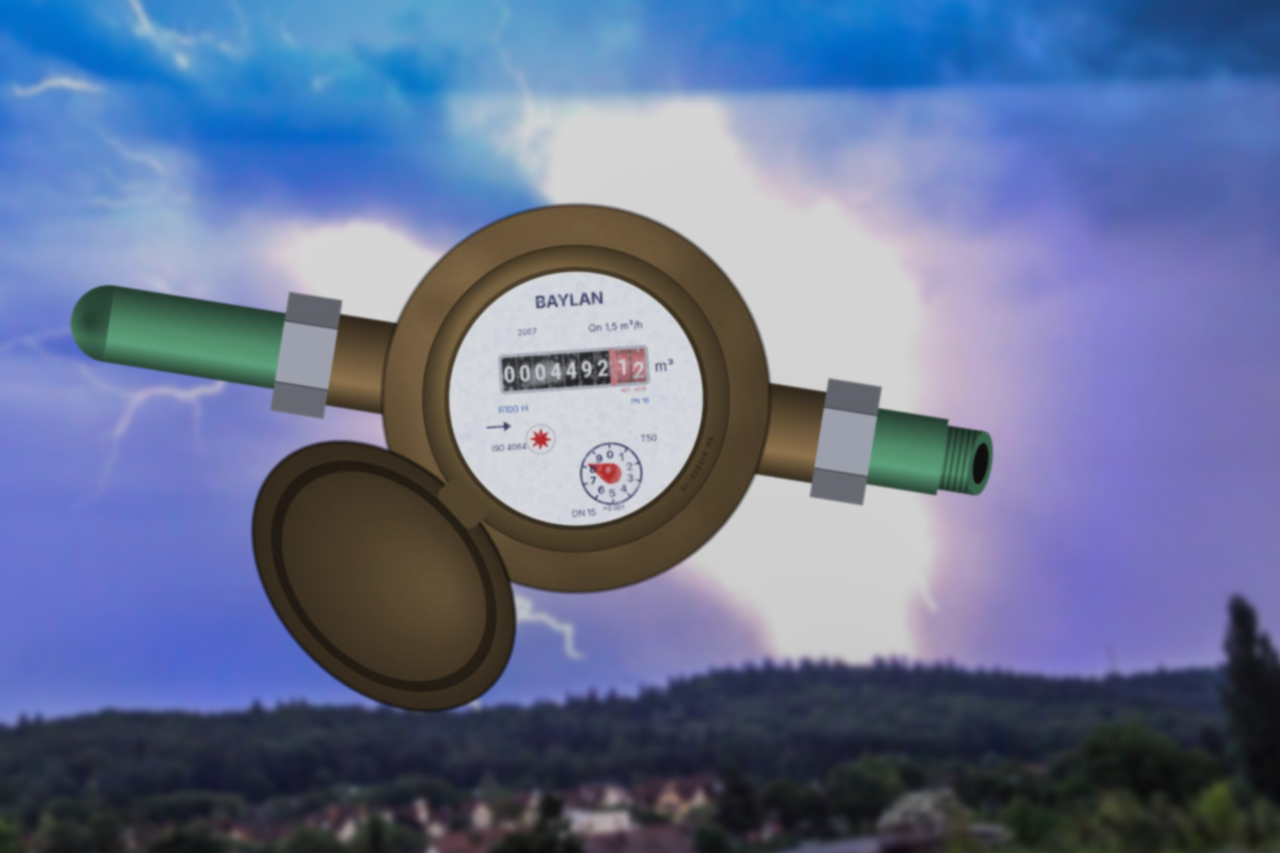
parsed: **4492.118** m³
